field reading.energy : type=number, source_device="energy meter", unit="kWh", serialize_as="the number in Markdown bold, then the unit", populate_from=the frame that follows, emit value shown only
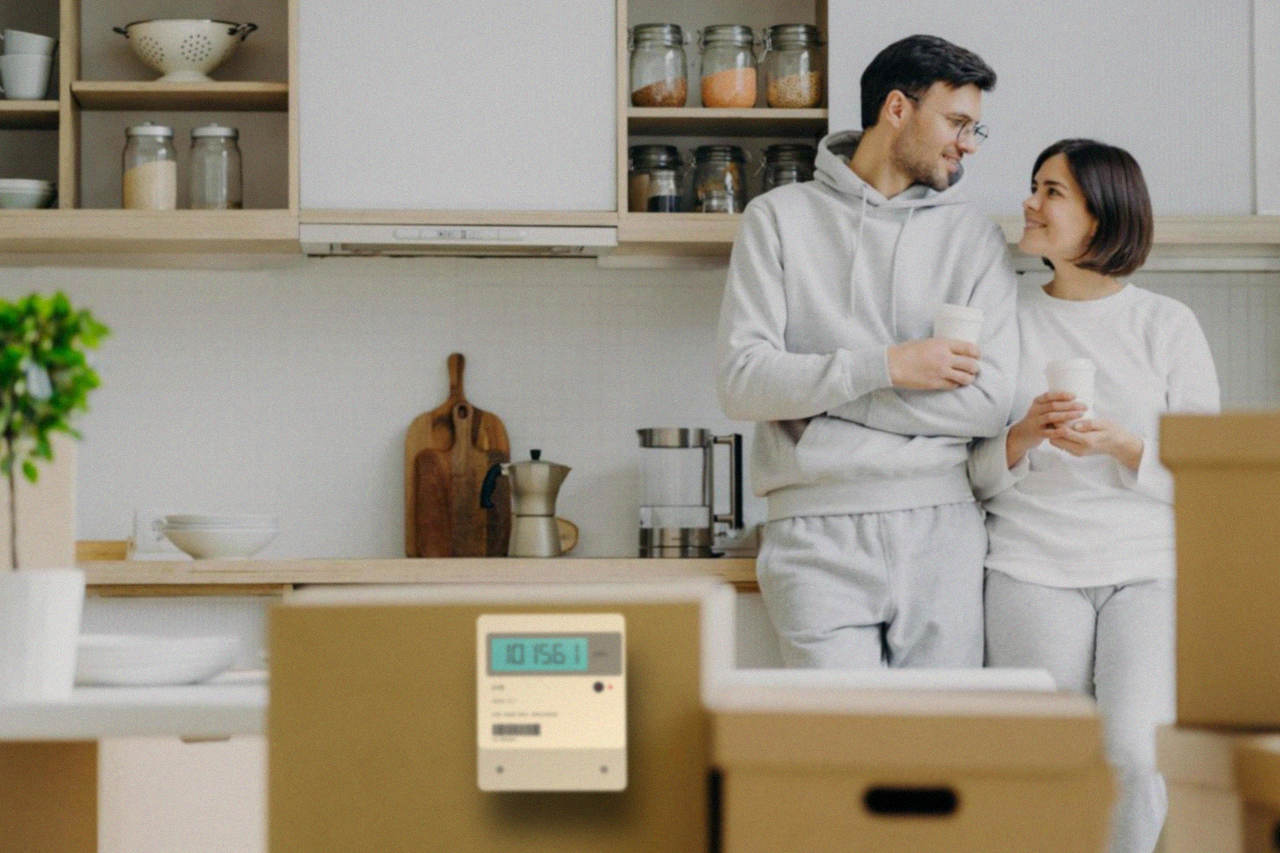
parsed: **101561** kWh
